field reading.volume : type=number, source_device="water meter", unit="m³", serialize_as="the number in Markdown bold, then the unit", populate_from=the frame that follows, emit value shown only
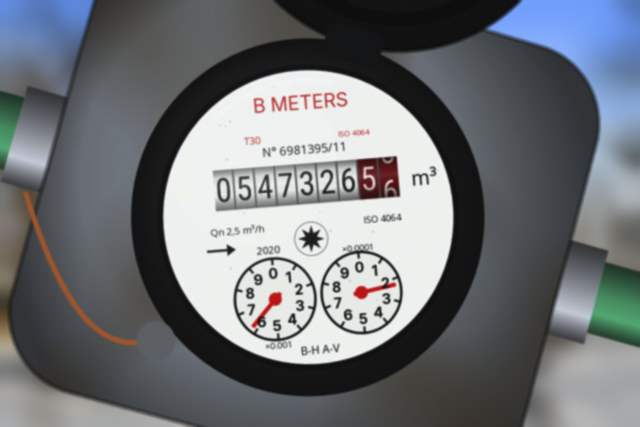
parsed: **547326.5562** m³
